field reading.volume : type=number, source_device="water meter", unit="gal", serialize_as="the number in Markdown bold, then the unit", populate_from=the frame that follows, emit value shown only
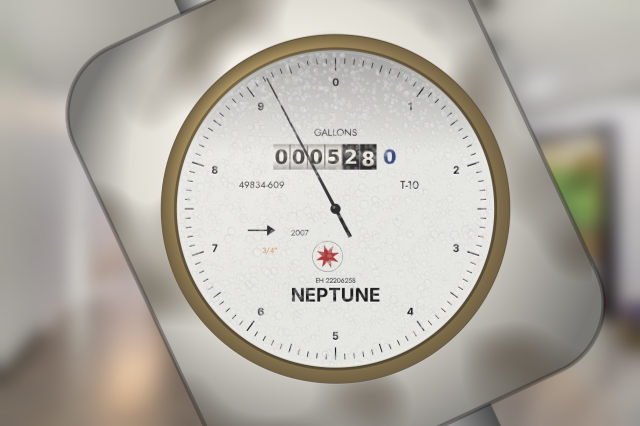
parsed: **5279.2** gal
